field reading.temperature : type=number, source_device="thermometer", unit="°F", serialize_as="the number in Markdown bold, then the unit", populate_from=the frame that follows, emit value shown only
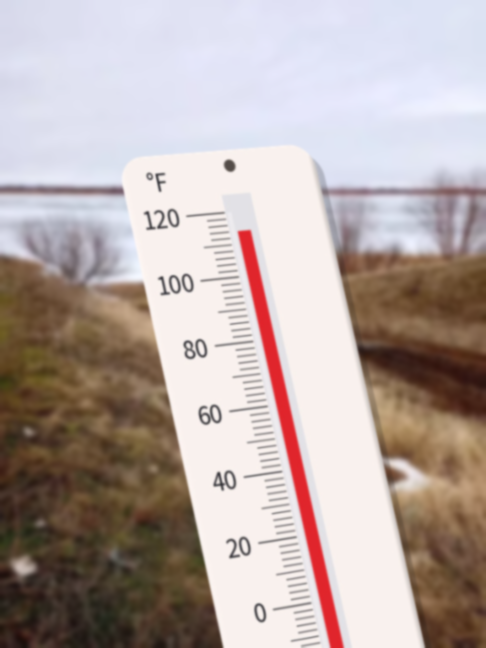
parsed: **114** °F
